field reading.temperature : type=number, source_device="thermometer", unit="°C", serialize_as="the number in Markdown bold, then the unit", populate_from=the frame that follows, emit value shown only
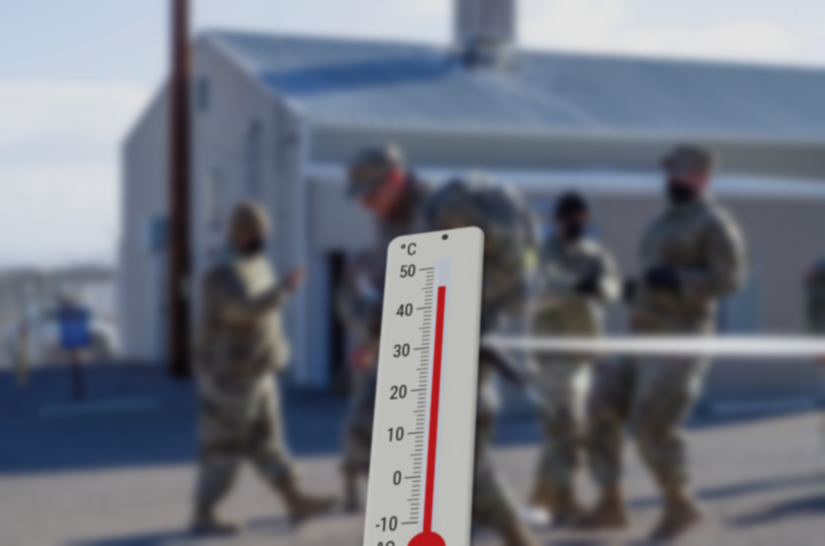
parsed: **45** °C
